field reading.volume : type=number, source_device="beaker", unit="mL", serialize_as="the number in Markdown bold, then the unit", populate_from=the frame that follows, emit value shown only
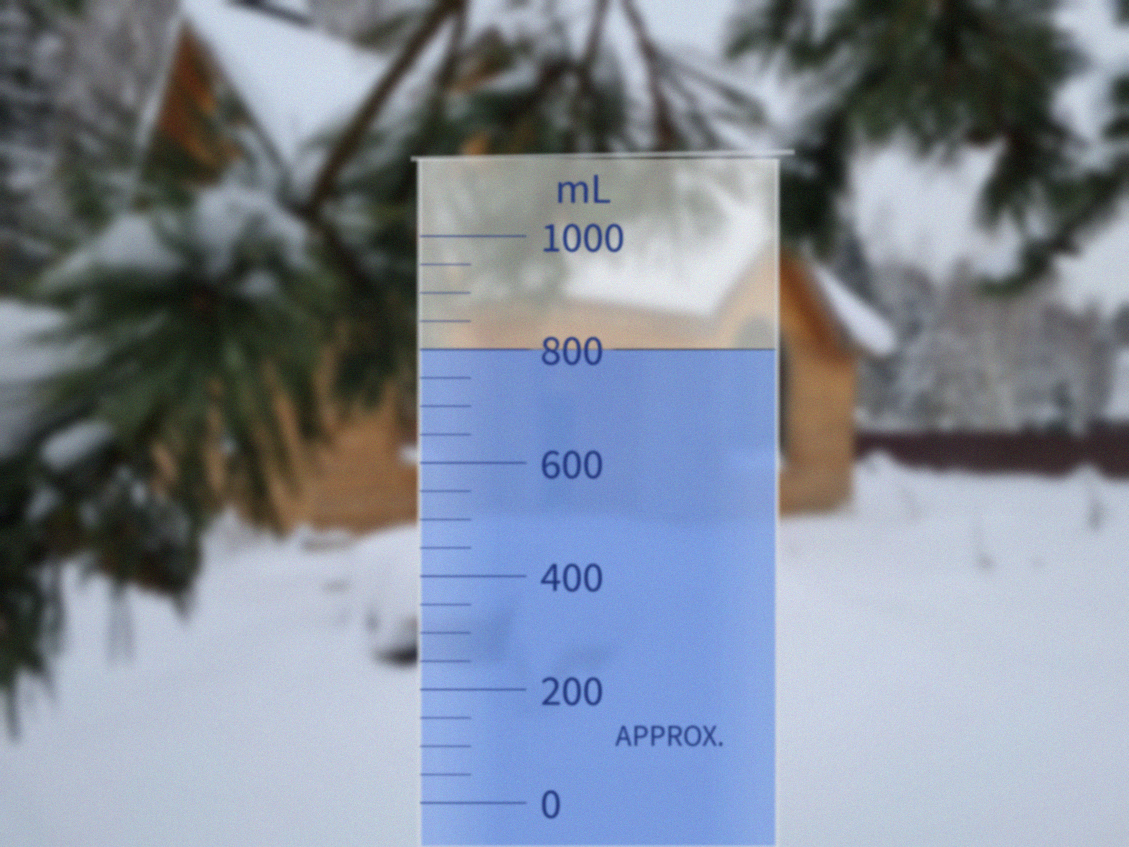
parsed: **800** mL
